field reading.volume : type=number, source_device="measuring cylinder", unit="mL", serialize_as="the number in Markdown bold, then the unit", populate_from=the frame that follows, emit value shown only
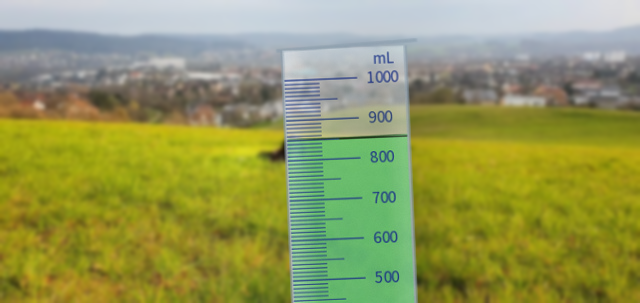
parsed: **850** mL
